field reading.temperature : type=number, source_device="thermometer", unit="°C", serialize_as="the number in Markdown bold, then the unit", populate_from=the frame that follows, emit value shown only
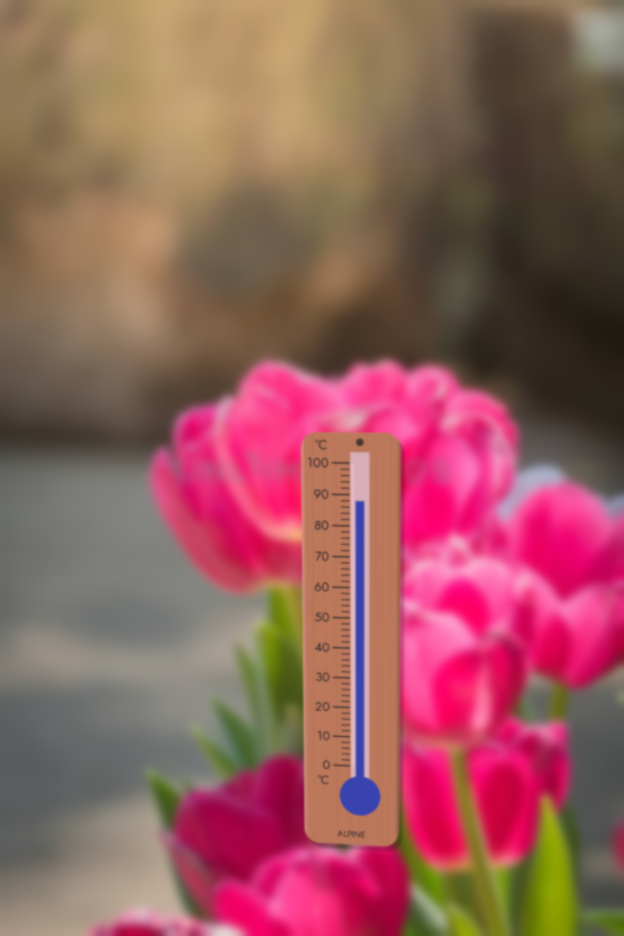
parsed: **88** °C
